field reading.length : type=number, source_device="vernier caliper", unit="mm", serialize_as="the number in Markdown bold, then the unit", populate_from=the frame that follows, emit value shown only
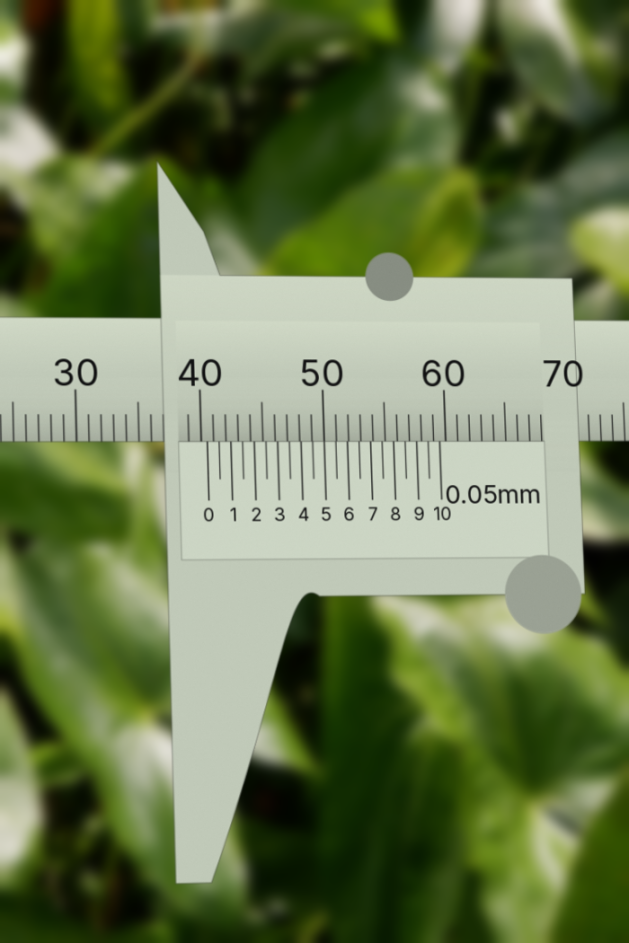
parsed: **40.5** mm
